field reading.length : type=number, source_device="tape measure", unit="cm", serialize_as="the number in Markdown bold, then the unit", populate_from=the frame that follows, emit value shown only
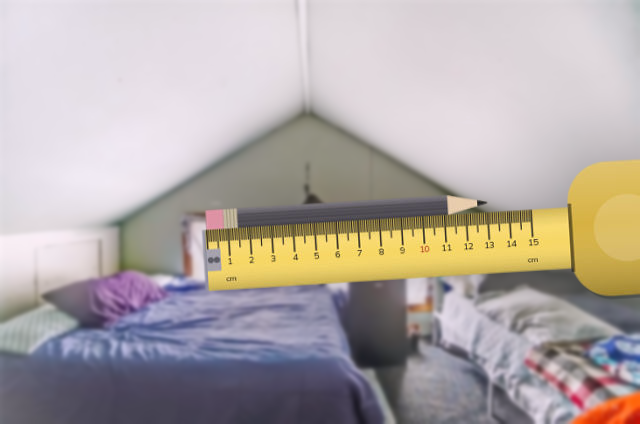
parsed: **13** cm
